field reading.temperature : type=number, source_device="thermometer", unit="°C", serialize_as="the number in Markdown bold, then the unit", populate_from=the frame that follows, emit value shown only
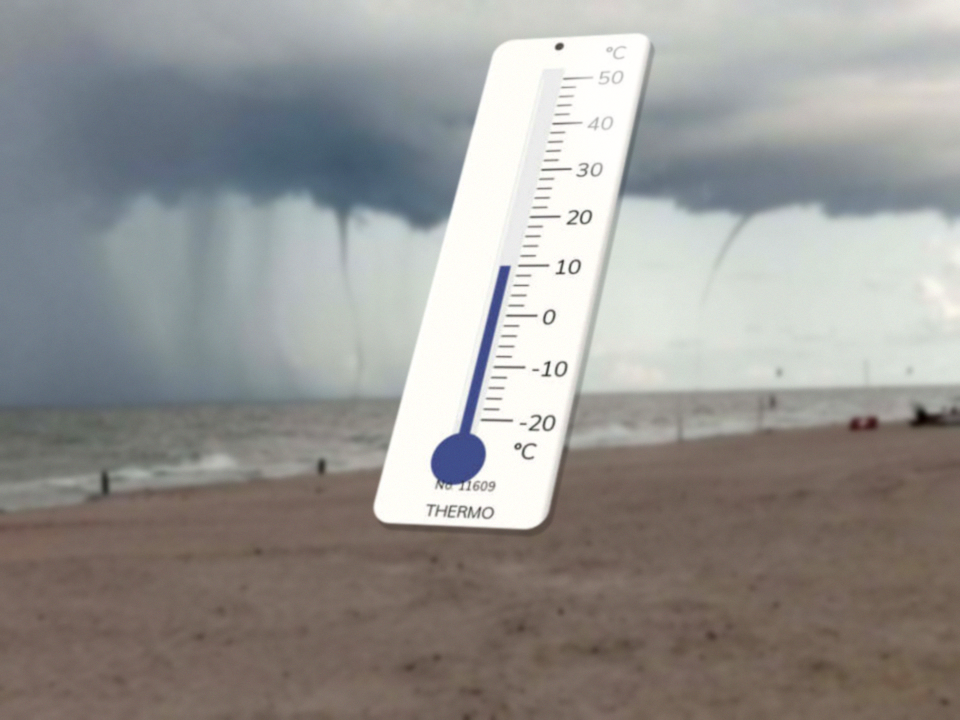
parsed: **10** °C
